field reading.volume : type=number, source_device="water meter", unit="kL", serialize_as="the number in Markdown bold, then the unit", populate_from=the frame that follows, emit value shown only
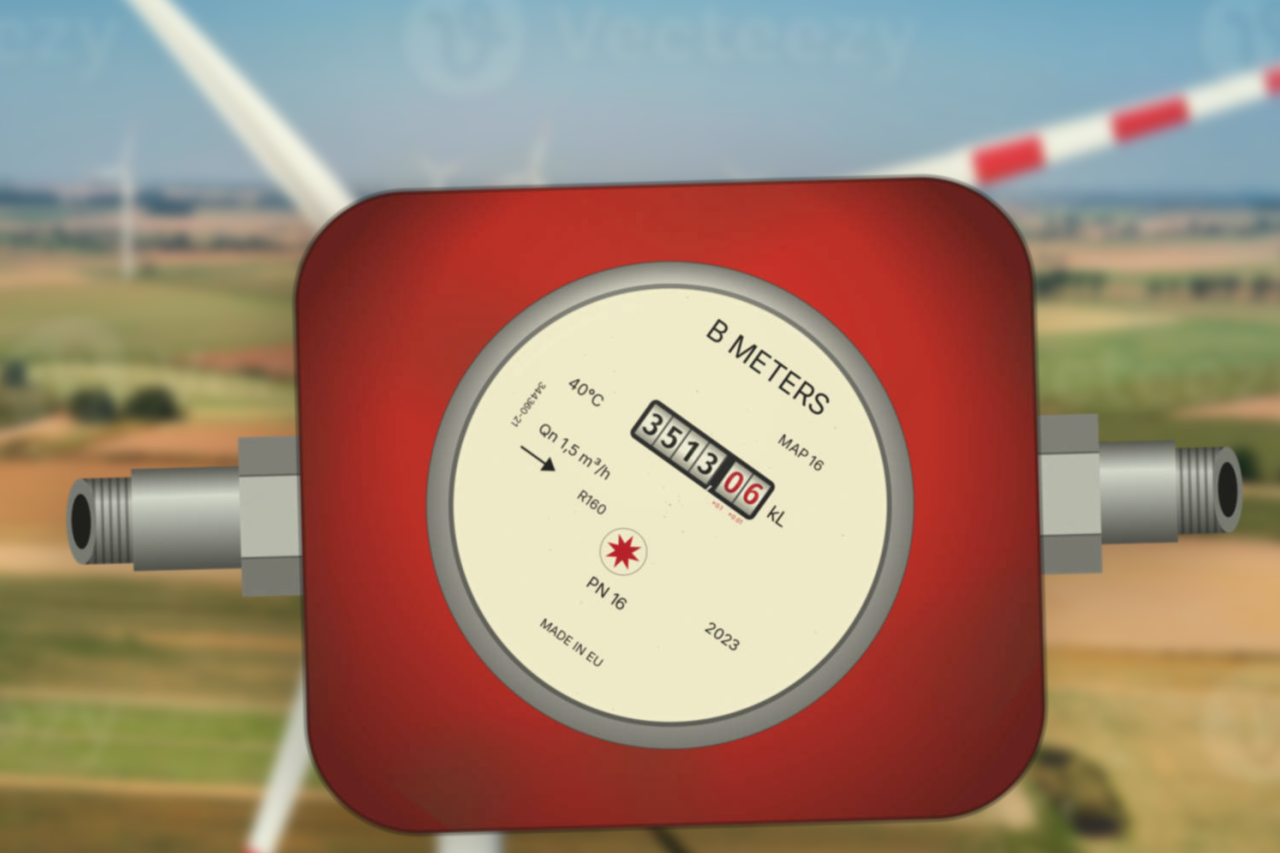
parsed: **3513.06** kL
